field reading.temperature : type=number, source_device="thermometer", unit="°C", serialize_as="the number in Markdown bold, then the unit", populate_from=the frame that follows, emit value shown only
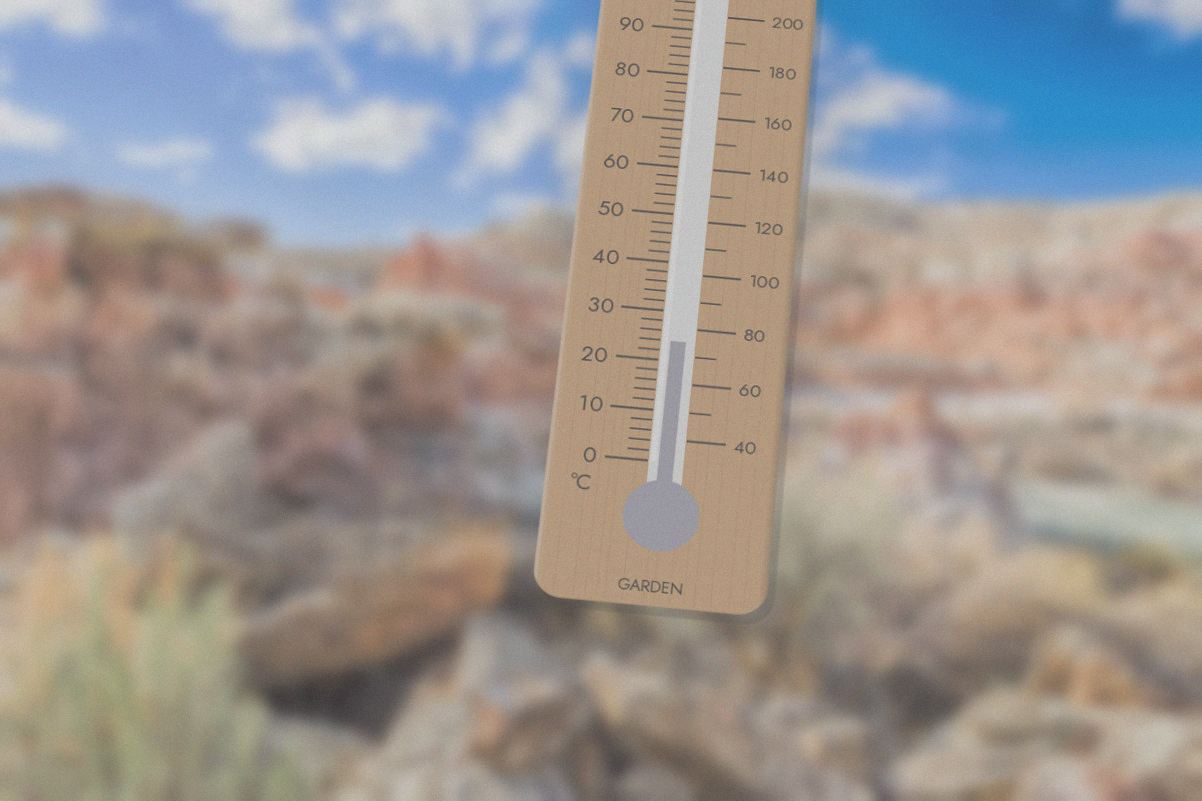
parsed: **24** °C
